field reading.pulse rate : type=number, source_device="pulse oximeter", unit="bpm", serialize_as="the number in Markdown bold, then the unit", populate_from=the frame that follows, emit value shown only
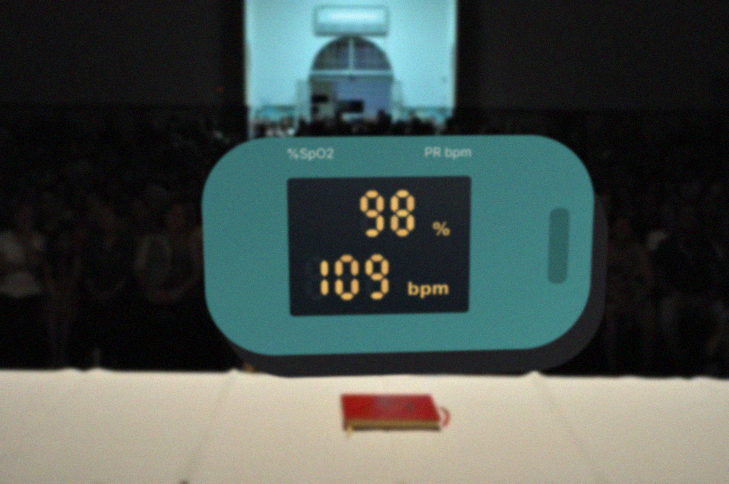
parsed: **109** bpm
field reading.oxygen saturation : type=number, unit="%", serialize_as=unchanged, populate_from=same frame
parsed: **98** %
